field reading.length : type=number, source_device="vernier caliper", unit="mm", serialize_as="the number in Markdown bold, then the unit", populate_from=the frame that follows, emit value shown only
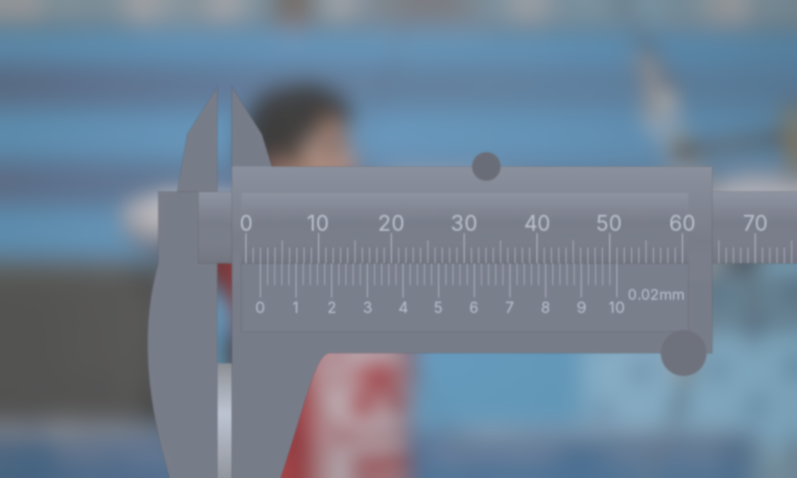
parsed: **2.0** mm
